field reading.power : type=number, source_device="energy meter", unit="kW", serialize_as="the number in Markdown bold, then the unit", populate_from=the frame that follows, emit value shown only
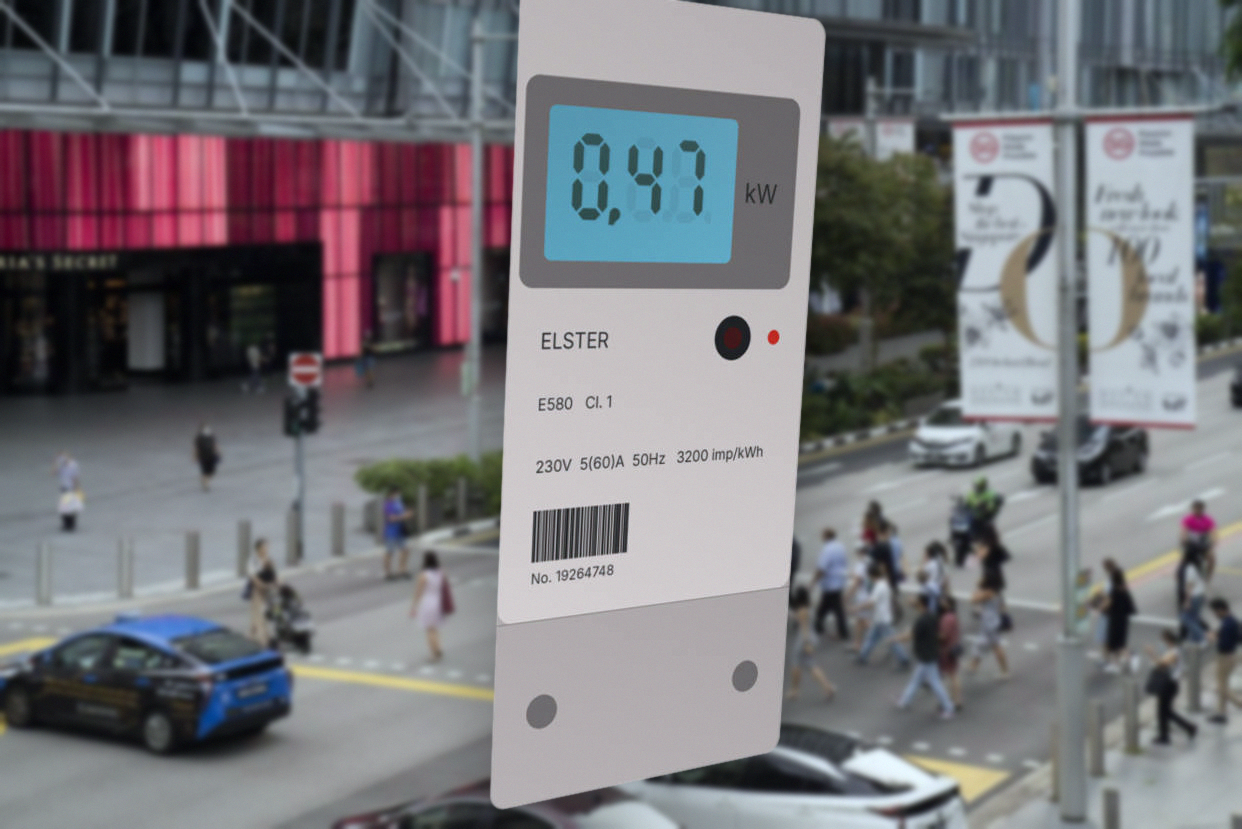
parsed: **0.47** kW
